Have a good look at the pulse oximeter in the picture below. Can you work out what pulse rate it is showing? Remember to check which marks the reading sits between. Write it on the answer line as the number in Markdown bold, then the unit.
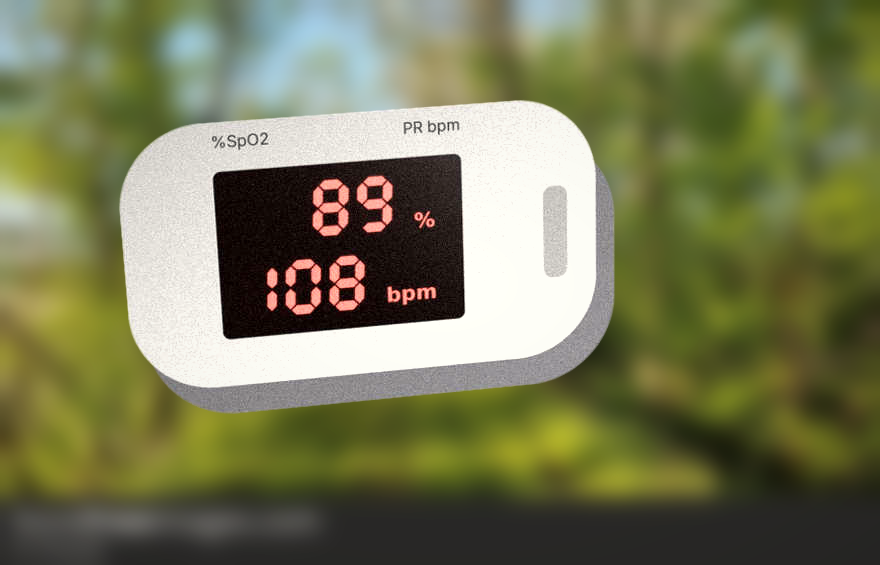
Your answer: **108** bpm
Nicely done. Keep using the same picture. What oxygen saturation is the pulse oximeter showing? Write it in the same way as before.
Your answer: **89** %
